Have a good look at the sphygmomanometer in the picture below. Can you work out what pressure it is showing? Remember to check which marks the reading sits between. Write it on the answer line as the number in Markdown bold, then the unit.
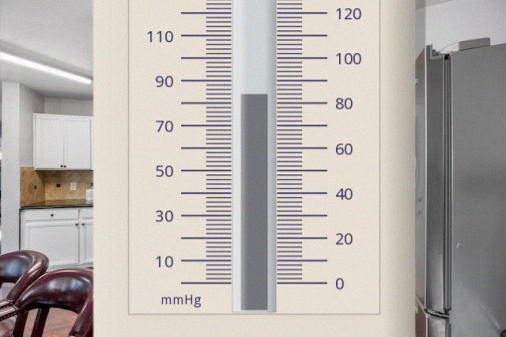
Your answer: **84** mmHg
